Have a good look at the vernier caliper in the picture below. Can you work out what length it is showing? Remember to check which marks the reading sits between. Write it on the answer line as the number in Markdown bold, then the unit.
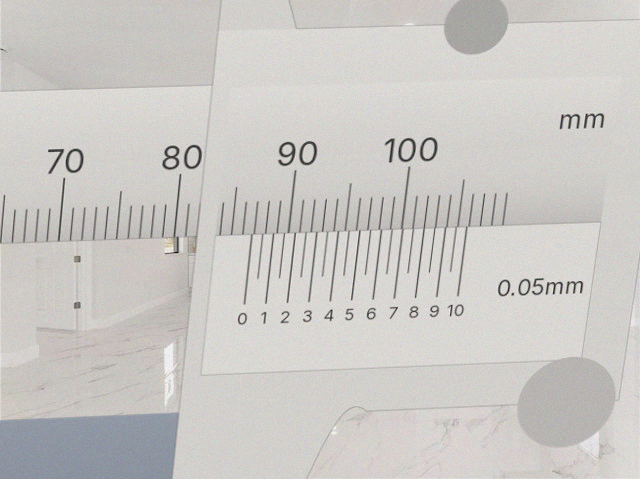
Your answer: **86.8** mm
